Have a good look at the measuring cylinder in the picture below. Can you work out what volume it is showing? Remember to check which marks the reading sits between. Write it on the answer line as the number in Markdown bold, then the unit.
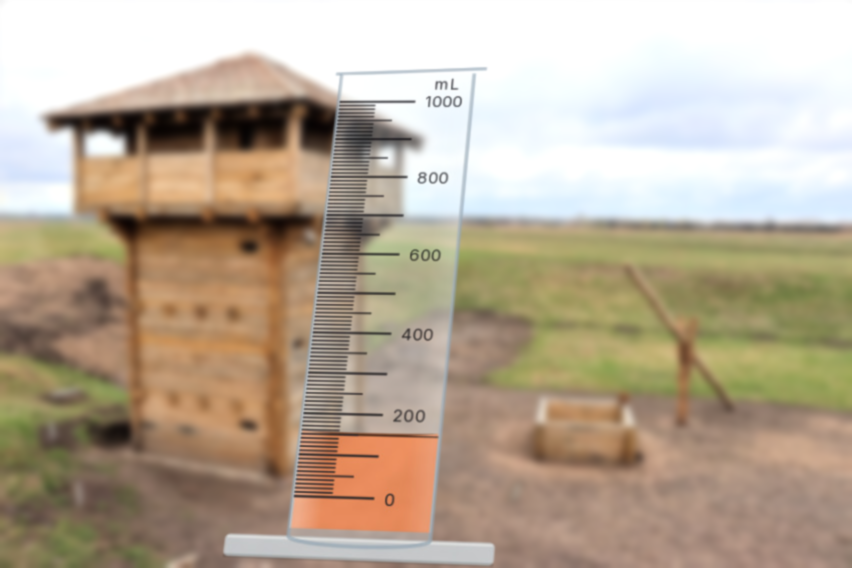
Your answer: **150** mL
